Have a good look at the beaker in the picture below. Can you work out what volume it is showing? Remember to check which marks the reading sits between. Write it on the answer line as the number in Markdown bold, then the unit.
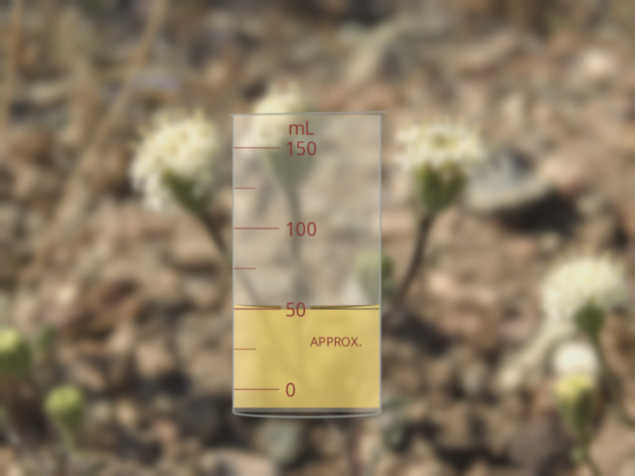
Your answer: **50** mL
